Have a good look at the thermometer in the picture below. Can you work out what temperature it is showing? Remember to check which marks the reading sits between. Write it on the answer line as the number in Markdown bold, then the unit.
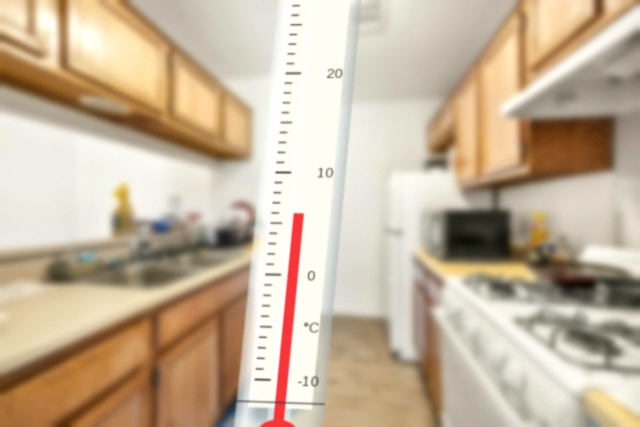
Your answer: **6** °C
